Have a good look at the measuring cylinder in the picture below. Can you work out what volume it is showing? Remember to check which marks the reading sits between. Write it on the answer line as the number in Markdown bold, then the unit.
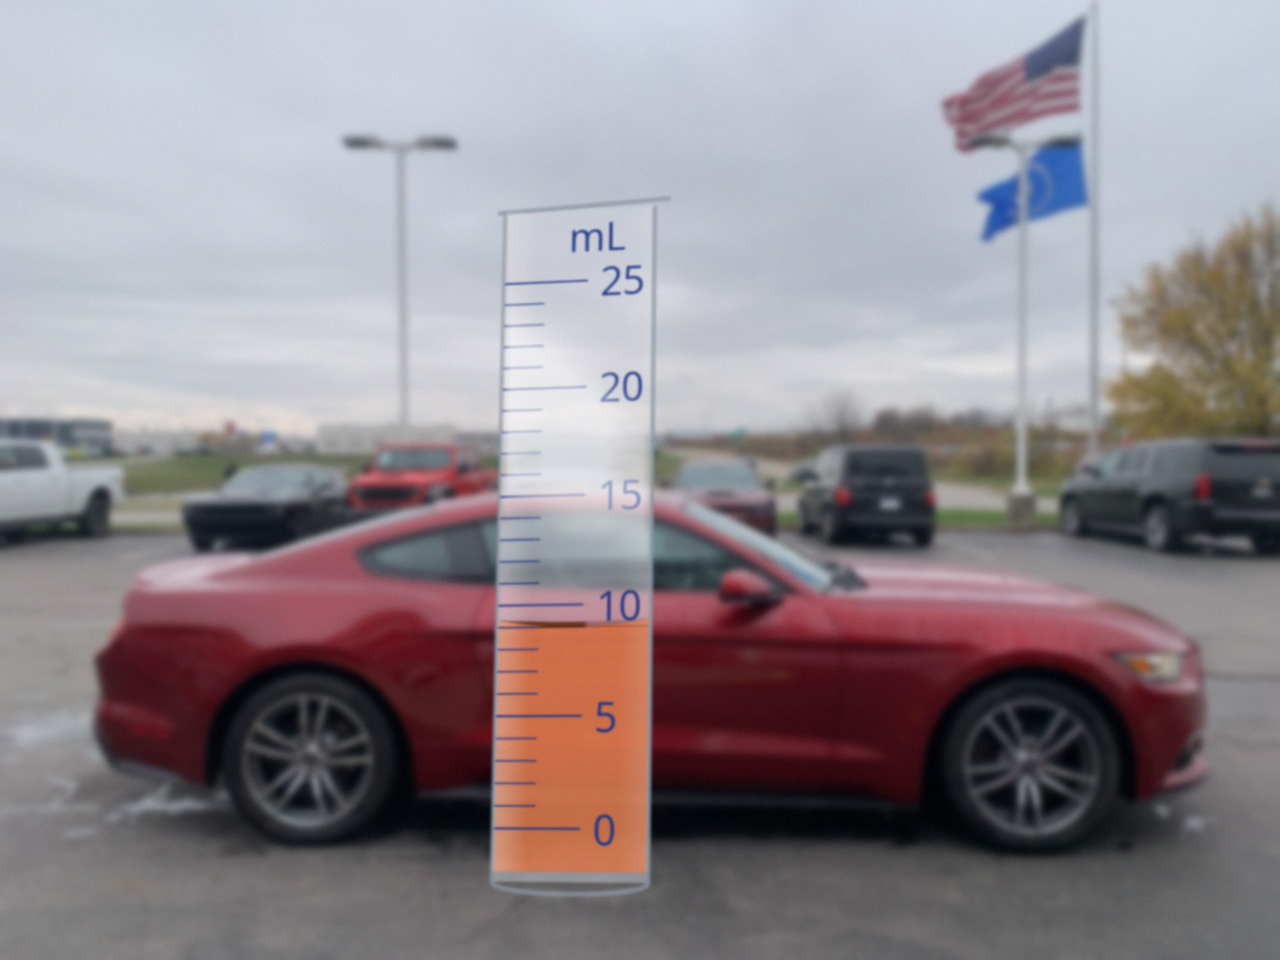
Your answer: **9** mL
